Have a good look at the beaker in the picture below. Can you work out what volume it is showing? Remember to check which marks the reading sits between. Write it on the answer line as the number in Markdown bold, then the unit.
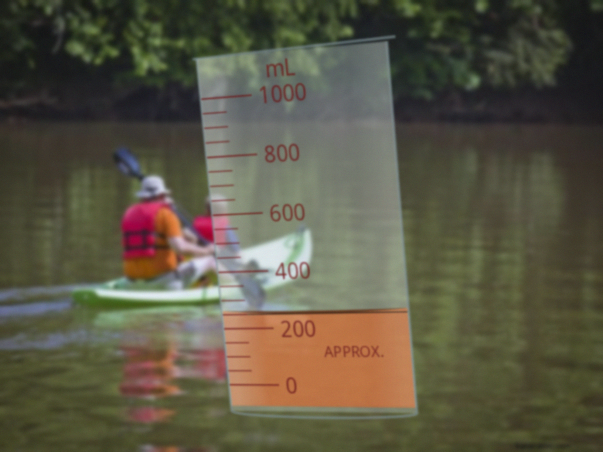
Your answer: **250** mL
